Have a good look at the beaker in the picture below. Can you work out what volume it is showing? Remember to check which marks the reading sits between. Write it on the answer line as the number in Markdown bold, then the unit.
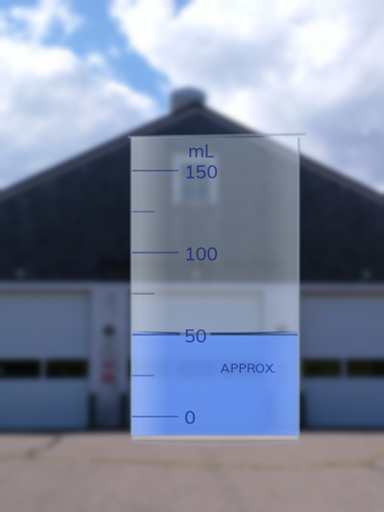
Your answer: **50** mL
